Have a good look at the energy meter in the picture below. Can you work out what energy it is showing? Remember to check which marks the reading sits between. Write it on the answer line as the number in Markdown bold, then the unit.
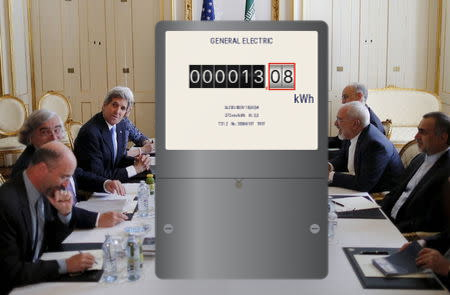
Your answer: **13.08** kWh
